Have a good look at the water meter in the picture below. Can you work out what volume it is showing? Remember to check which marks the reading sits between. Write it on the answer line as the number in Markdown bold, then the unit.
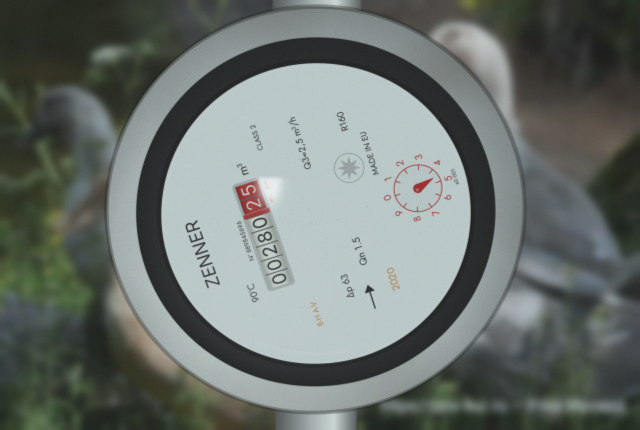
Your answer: **280.254** m³
